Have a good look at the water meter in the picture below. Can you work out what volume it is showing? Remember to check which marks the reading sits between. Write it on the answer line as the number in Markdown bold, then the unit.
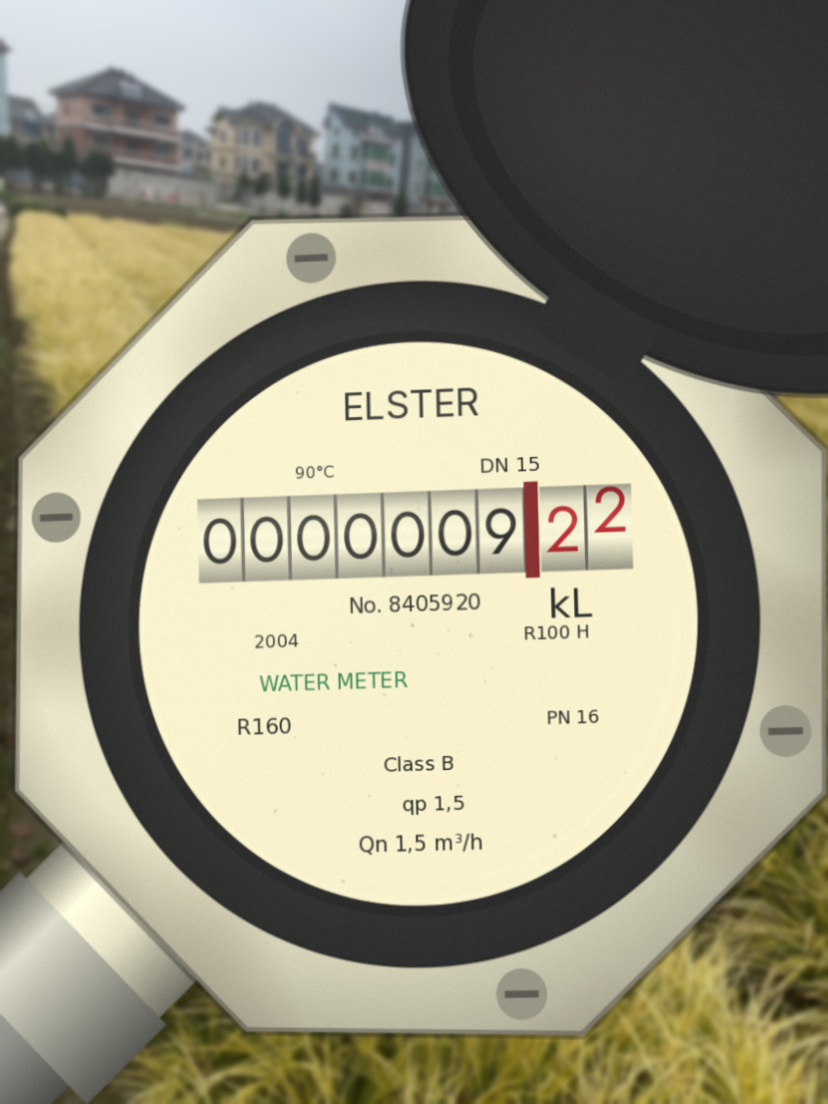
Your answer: **9.22** kL
